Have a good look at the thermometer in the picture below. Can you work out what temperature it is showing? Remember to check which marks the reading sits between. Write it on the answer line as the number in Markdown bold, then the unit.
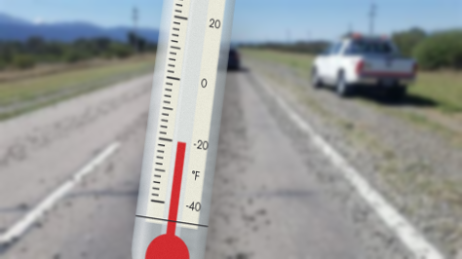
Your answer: **-20** °F
